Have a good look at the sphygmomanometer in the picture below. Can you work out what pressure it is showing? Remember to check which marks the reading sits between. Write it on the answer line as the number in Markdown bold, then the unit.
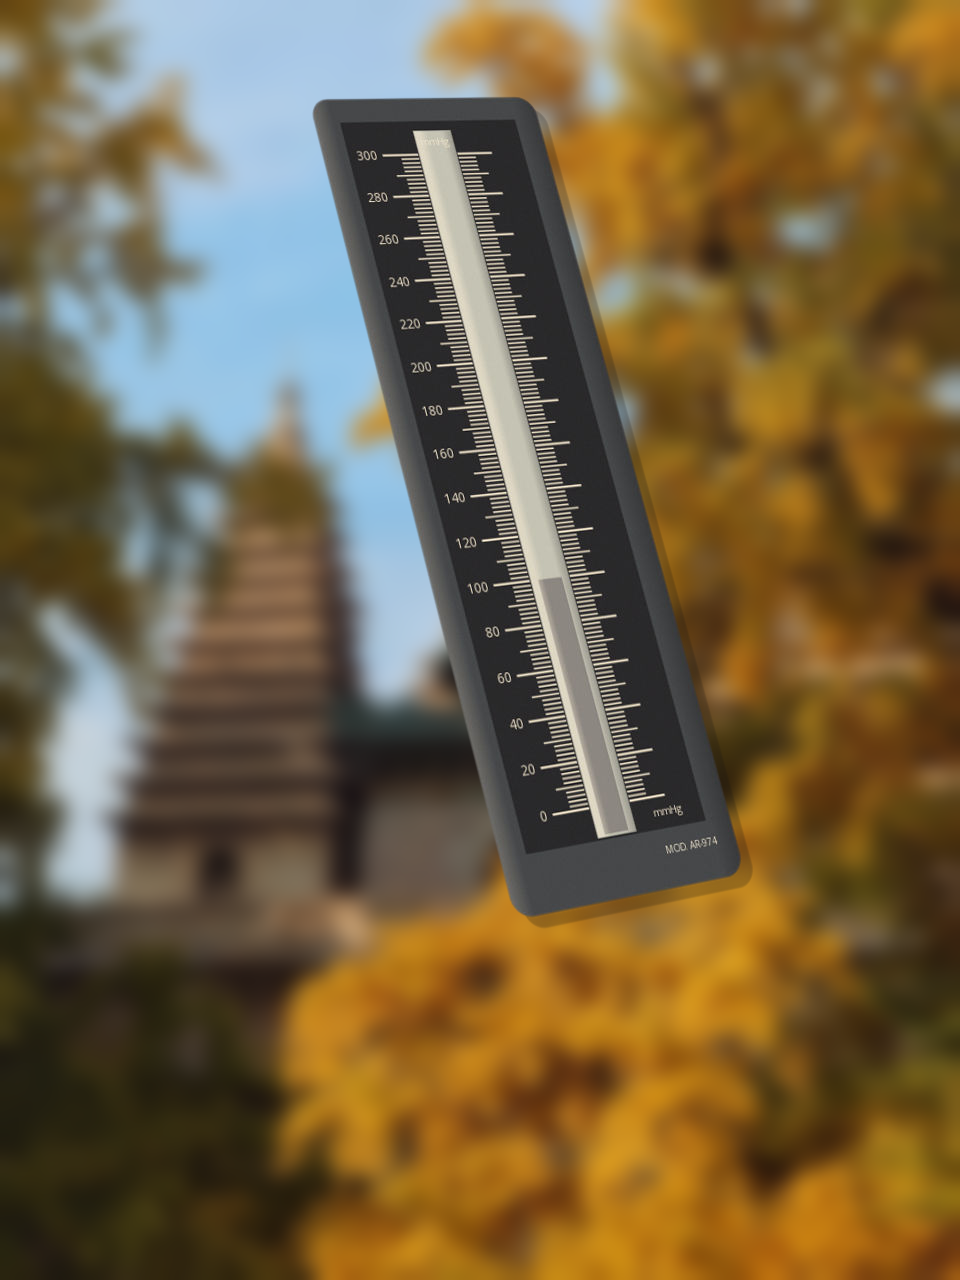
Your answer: **100** mmHg
